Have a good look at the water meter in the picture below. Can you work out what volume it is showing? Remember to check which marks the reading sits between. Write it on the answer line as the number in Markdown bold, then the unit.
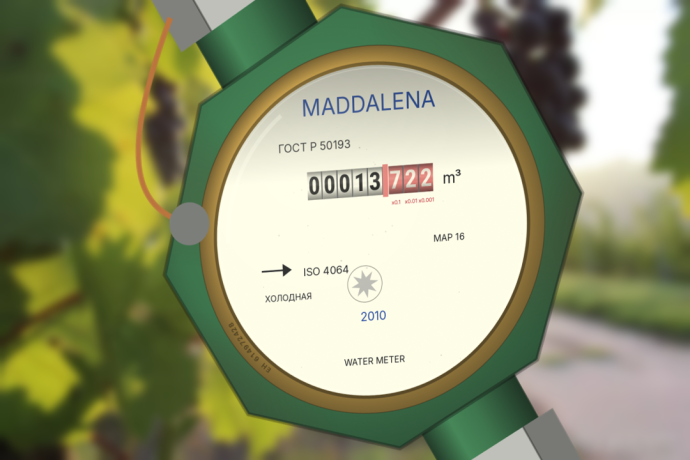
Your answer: **13.722** m³
